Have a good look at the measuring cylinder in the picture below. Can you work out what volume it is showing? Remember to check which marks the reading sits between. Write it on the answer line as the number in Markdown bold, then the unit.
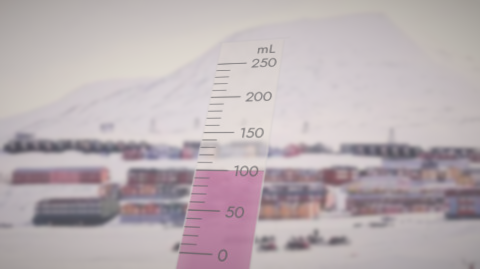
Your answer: **100** mL
